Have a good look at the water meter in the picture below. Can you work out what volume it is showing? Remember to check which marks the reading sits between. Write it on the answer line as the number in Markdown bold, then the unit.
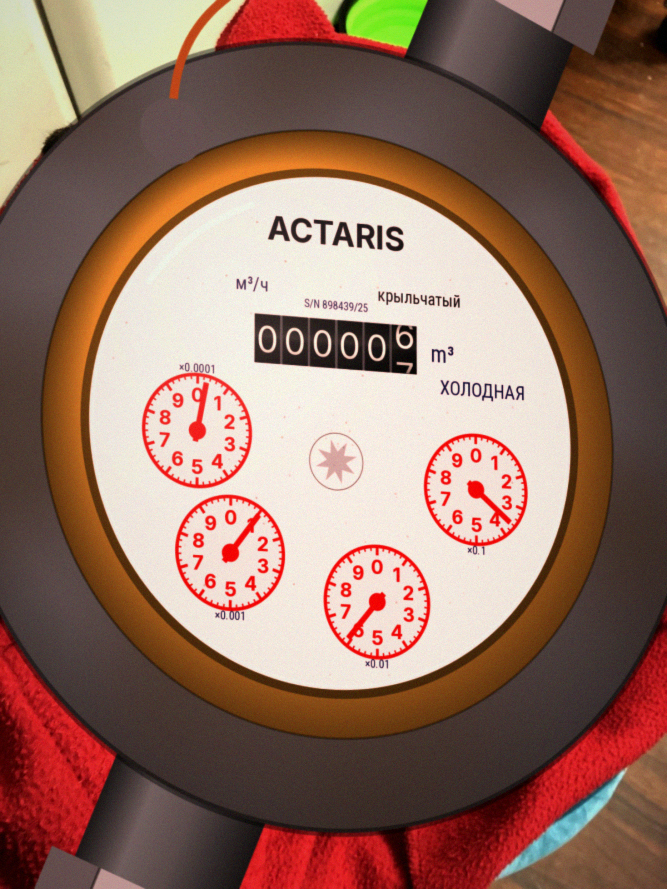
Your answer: **6.3610** m³
